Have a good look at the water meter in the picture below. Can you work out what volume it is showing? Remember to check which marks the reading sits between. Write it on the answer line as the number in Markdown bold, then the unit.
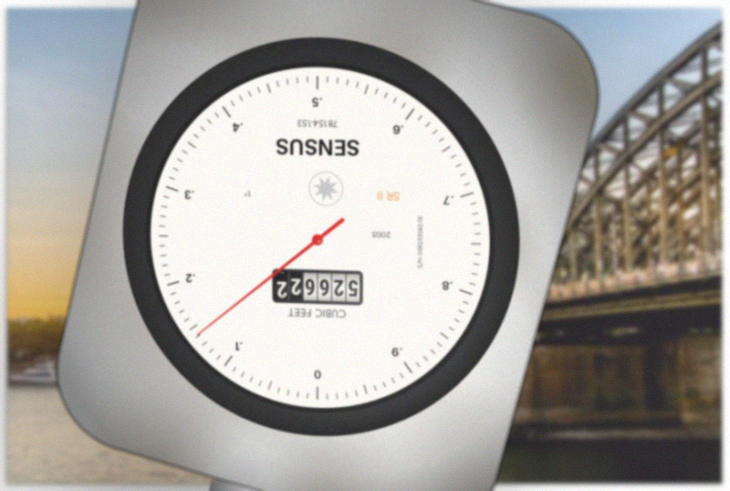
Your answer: **526622.14** ft³
